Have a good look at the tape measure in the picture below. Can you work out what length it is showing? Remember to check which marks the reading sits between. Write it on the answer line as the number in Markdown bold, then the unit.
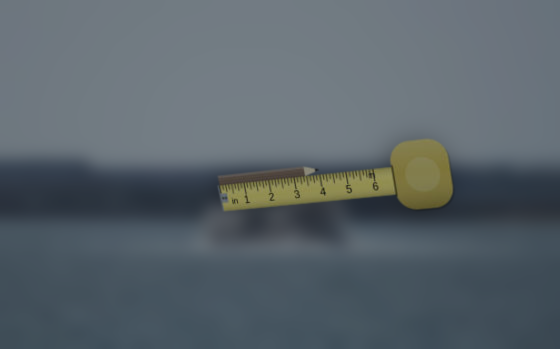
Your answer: **4** in
